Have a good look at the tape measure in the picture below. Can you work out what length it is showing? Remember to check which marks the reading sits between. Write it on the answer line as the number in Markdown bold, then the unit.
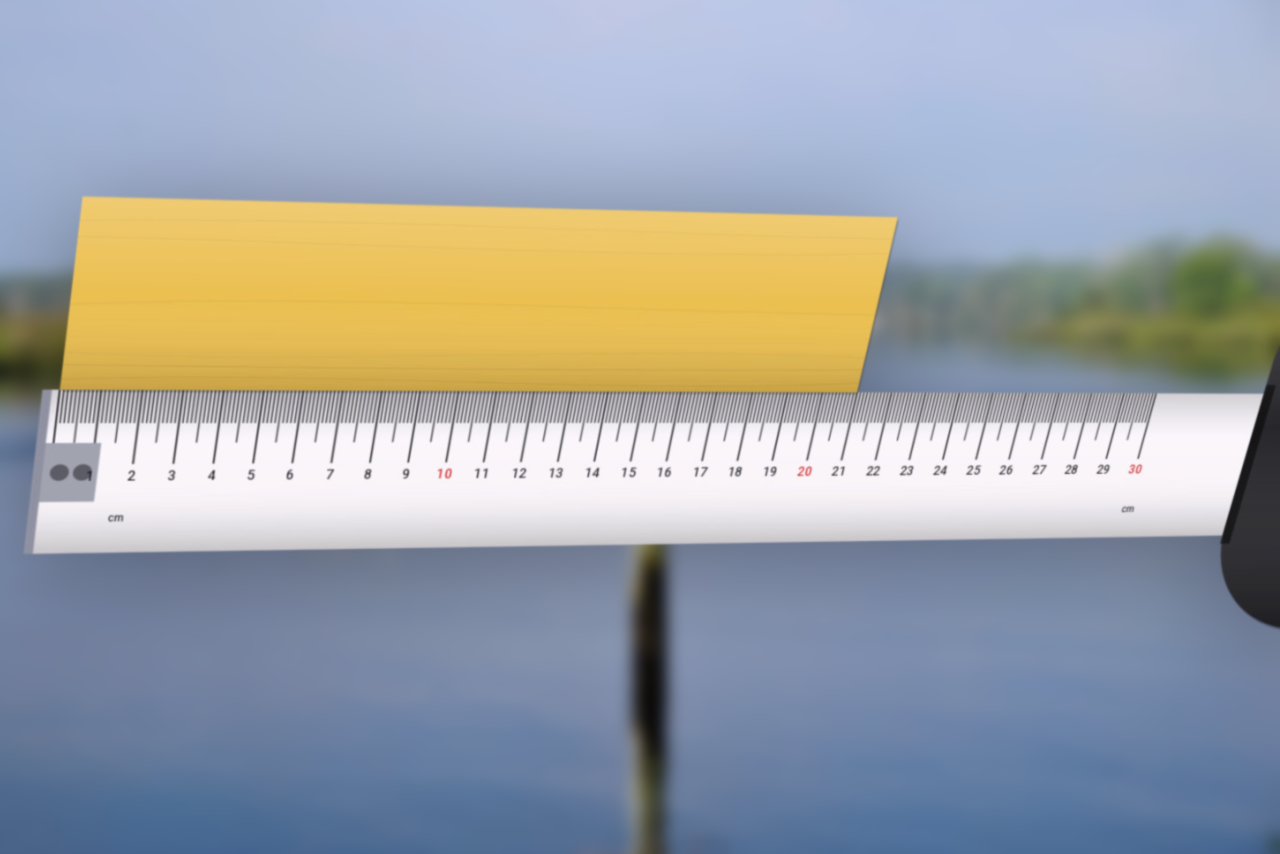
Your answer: **21** cm
